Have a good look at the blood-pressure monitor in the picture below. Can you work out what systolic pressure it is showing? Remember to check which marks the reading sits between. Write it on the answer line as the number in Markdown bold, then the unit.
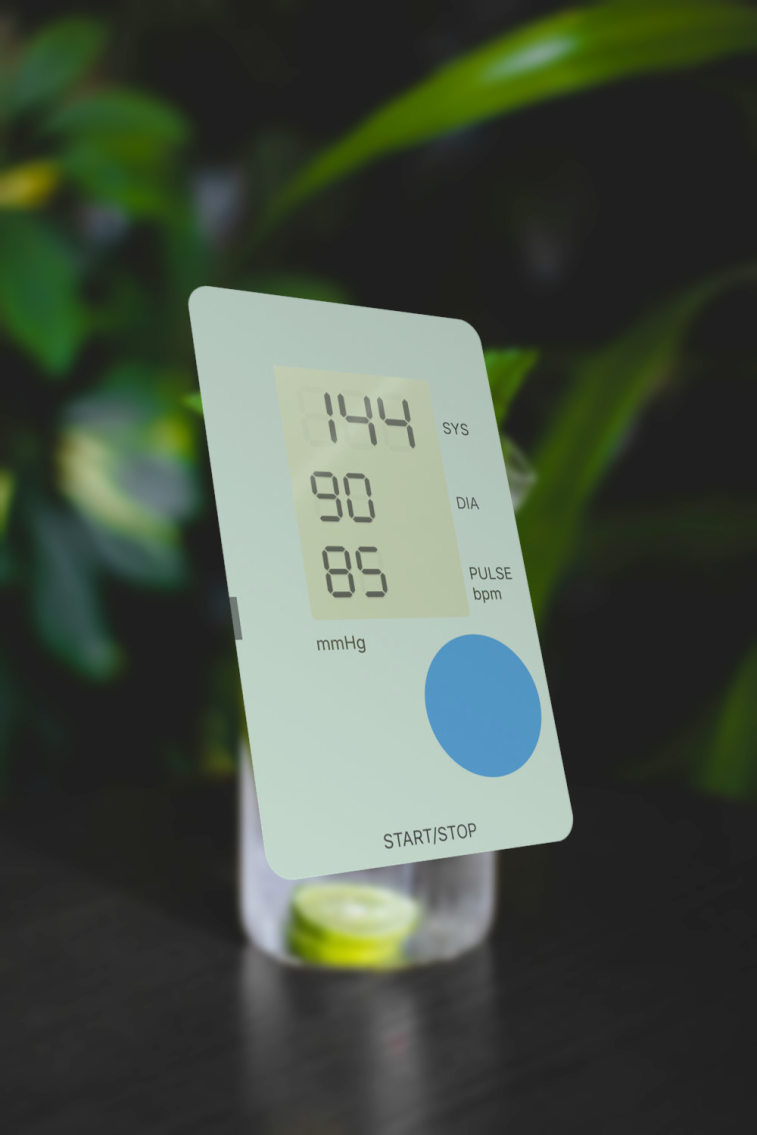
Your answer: **144** mmHg
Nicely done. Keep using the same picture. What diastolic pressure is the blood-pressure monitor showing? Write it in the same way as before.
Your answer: **90** mmHg
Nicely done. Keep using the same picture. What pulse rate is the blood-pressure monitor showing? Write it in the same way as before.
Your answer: **85** bpm
